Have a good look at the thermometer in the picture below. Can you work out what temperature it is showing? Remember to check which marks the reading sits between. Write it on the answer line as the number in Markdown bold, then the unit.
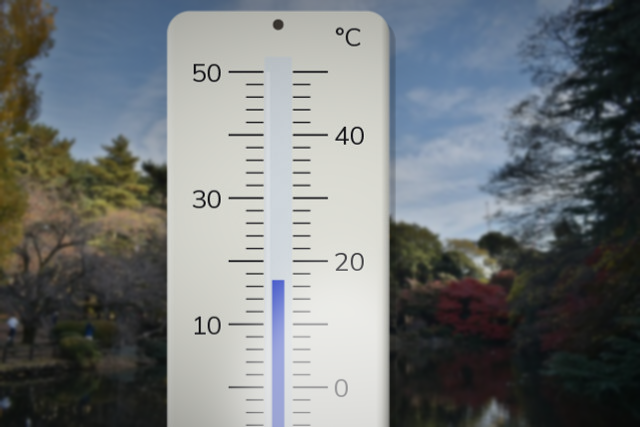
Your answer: **17** °C
